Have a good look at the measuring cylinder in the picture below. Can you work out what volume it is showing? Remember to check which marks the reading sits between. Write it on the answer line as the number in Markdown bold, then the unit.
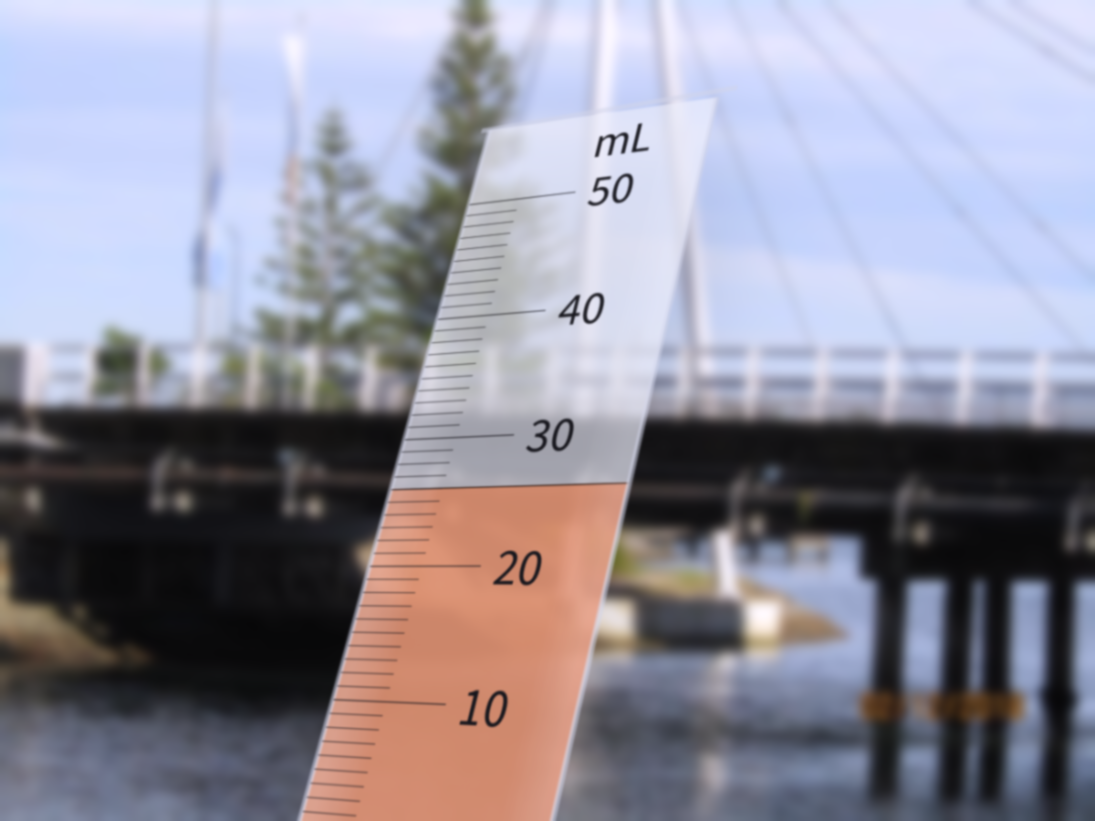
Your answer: **26** mL
